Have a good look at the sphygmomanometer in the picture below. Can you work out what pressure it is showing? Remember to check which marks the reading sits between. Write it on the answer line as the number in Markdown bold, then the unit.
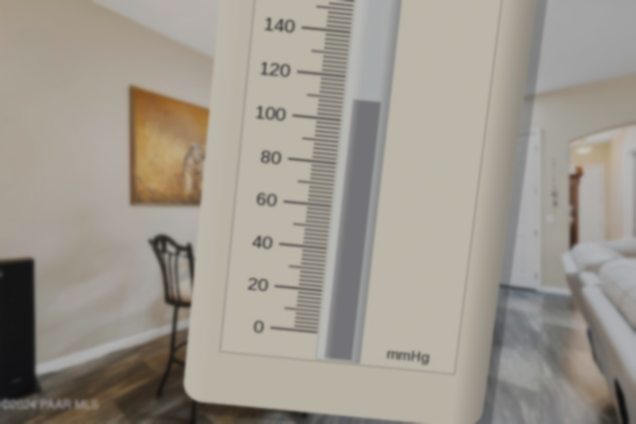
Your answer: **110** mmHg
